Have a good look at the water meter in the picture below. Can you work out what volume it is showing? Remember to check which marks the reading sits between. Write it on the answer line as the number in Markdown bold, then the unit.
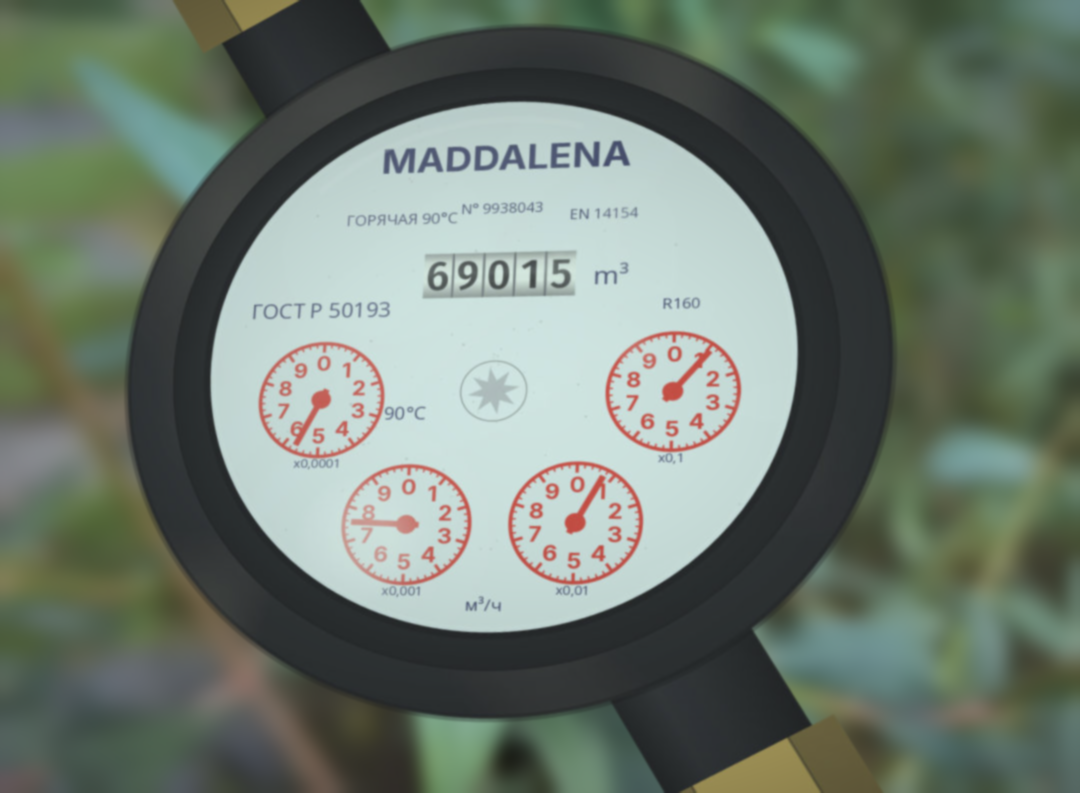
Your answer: **69015.1075** m³
